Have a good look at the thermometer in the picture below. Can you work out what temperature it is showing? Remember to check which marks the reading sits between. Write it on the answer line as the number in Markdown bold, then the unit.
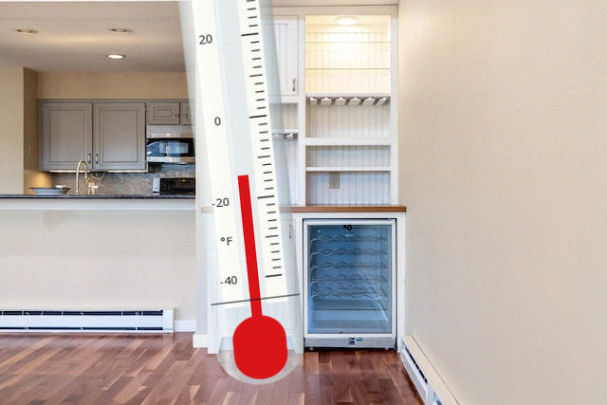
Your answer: **-14** °F
